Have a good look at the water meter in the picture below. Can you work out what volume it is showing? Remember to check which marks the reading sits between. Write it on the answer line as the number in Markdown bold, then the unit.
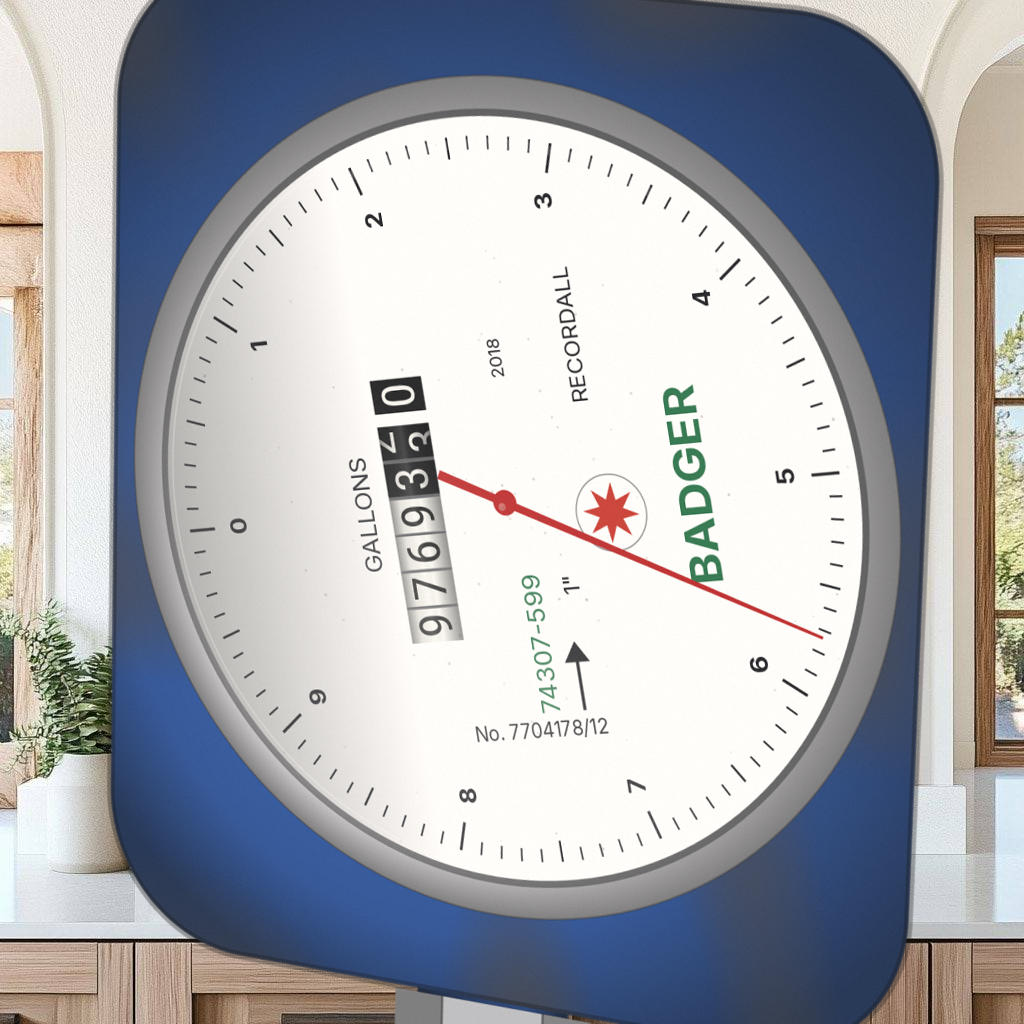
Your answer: **9769325.7** gal
